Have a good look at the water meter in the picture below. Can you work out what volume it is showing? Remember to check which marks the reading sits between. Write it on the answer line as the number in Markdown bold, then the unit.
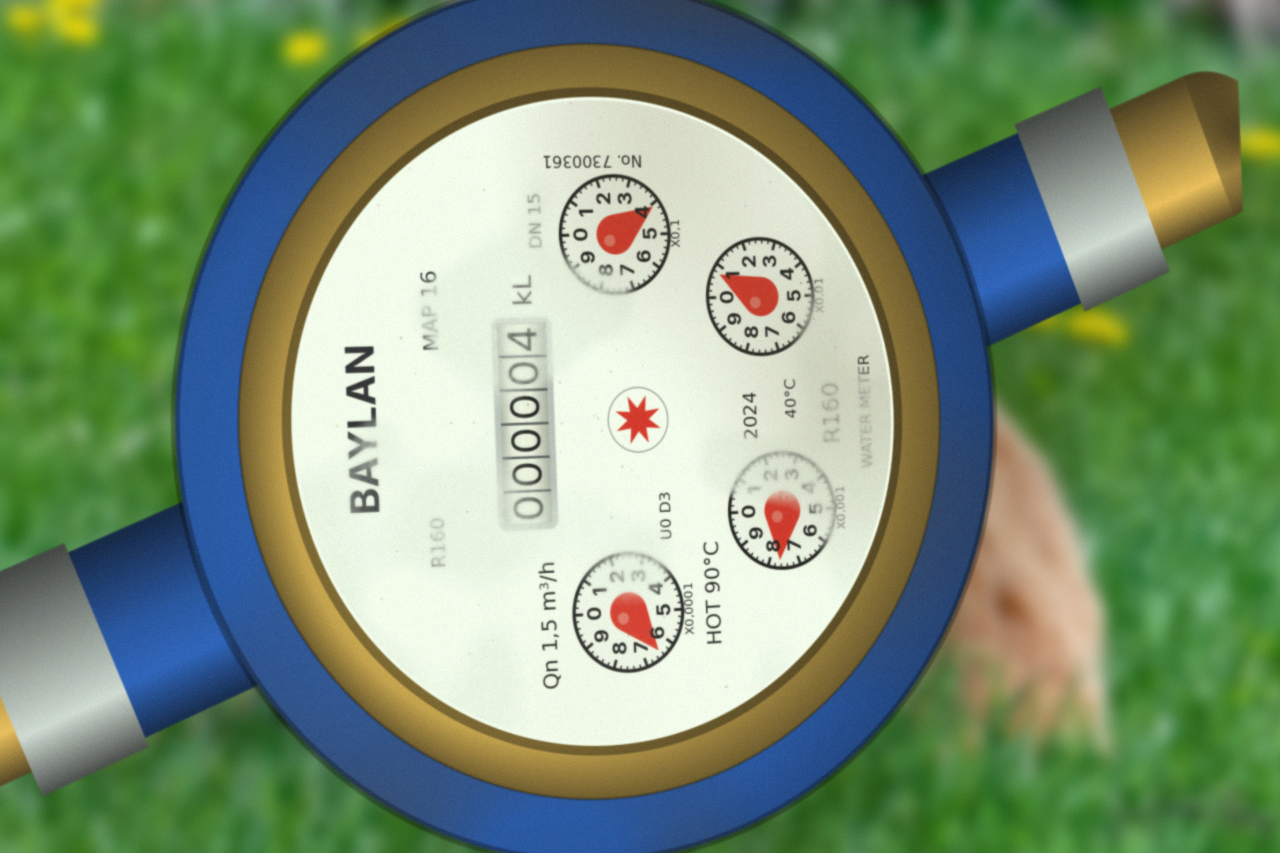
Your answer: **4.4076** kL
